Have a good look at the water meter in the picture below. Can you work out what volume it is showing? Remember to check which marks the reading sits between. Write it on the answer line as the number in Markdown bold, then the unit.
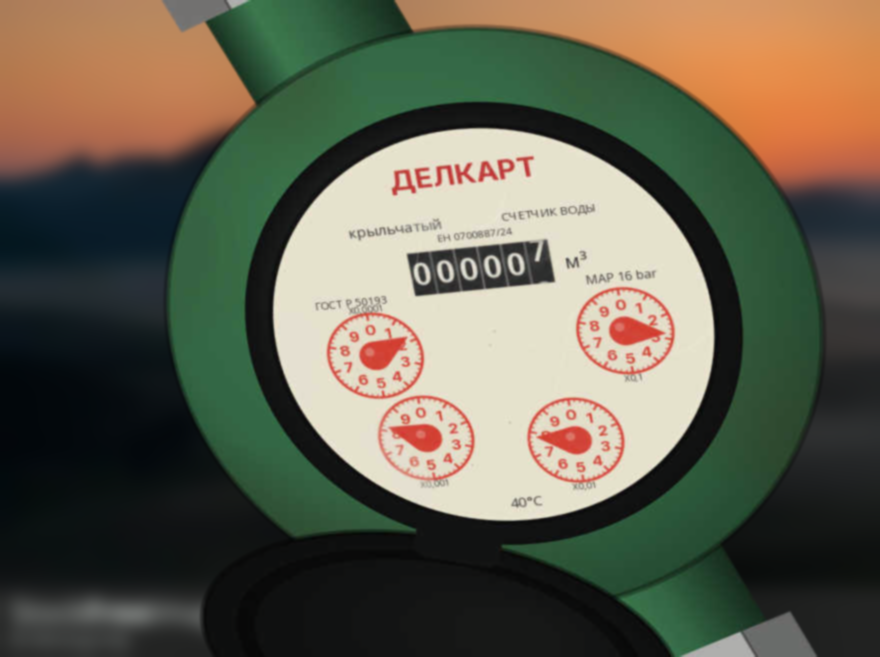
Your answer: **7.2781** m³
